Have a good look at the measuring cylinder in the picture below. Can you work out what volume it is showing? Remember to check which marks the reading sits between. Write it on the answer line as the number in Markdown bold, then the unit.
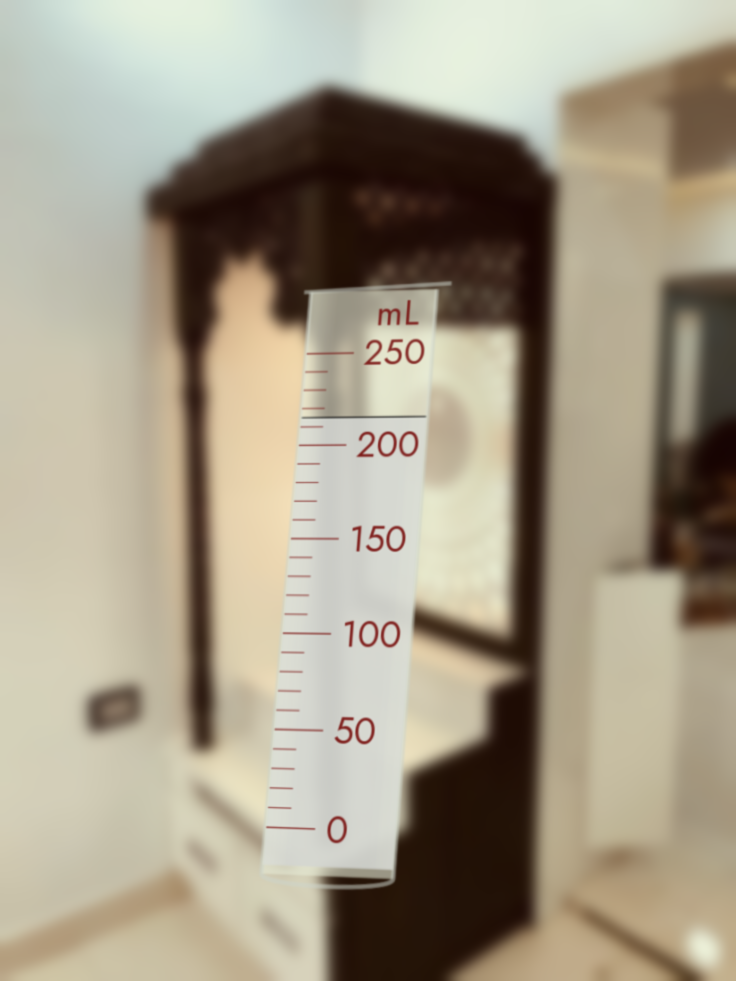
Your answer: **215** mL
